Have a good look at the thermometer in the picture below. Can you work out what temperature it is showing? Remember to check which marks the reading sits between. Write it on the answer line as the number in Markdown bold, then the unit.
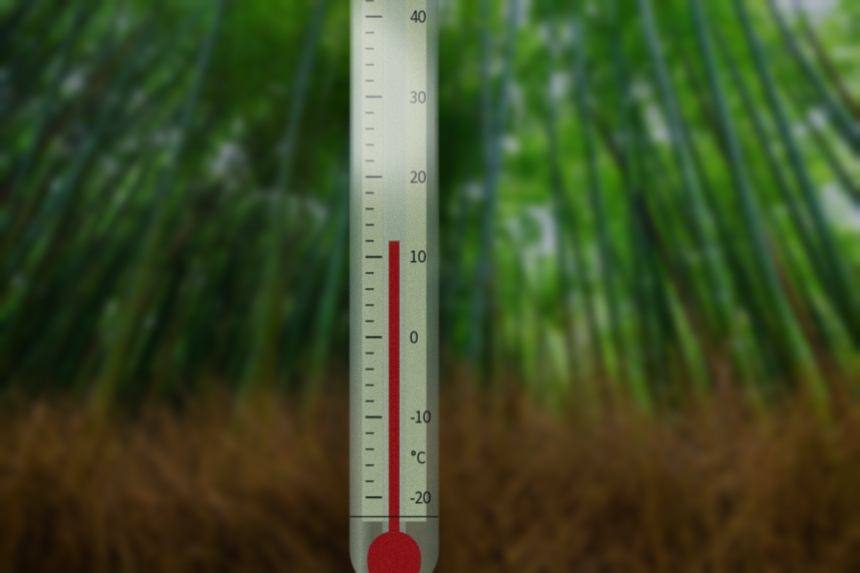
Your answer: **12** °C
